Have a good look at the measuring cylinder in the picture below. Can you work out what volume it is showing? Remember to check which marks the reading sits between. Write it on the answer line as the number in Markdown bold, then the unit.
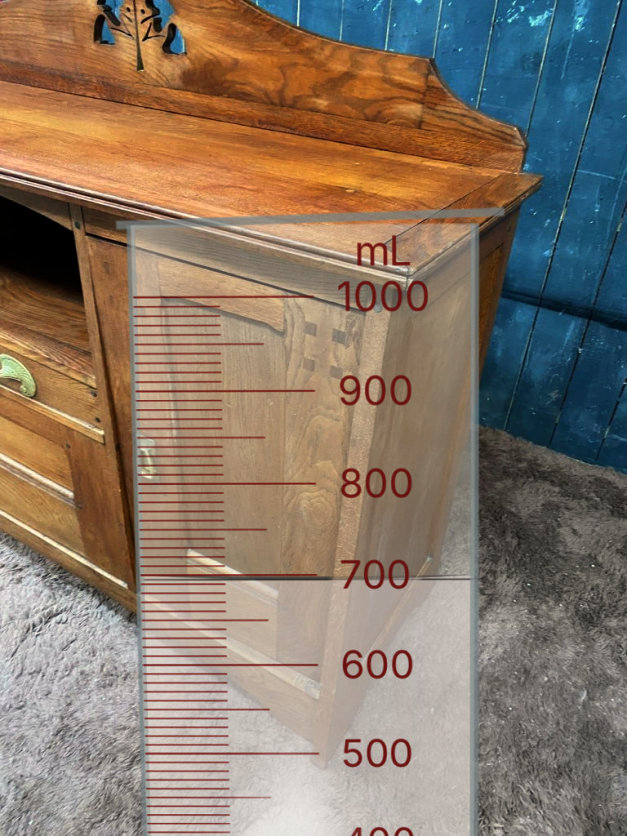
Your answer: **695** mL
